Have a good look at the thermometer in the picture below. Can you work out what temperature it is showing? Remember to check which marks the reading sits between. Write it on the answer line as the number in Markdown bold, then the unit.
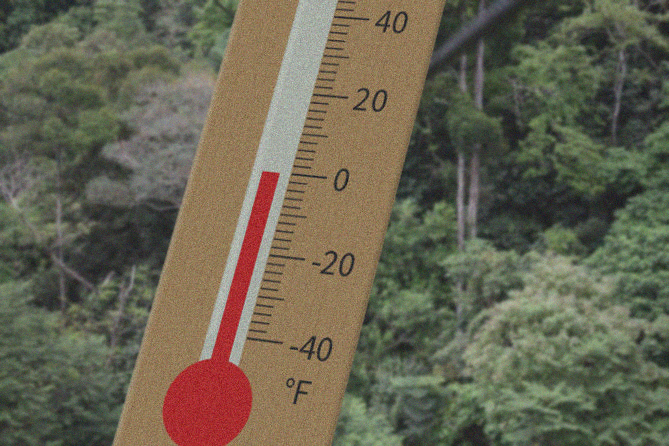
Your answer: **0** °F
